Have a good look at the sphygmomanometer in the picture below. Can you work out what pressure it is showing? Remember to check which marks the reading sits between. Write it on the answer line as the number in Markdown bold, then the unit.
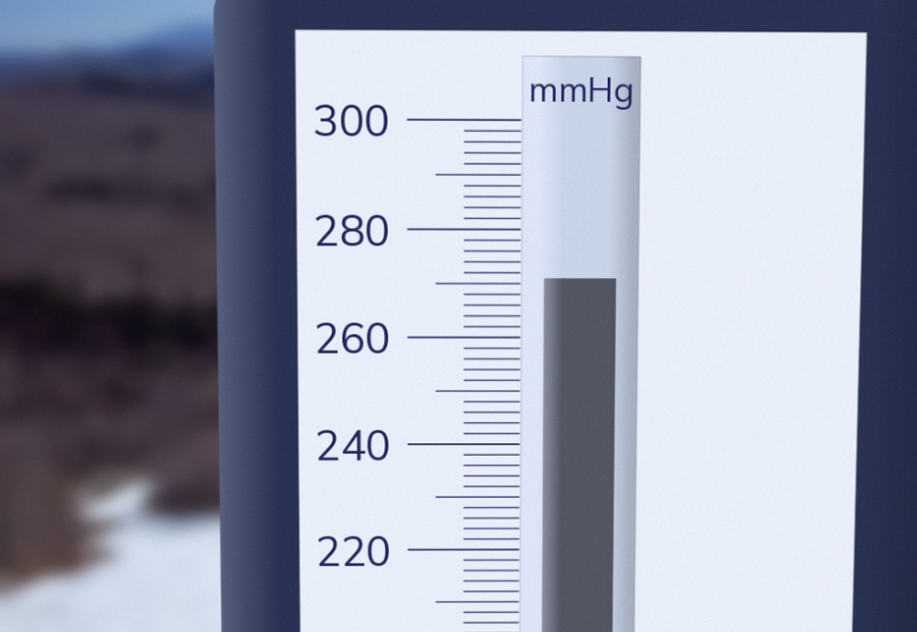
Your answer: **271** mmHg
